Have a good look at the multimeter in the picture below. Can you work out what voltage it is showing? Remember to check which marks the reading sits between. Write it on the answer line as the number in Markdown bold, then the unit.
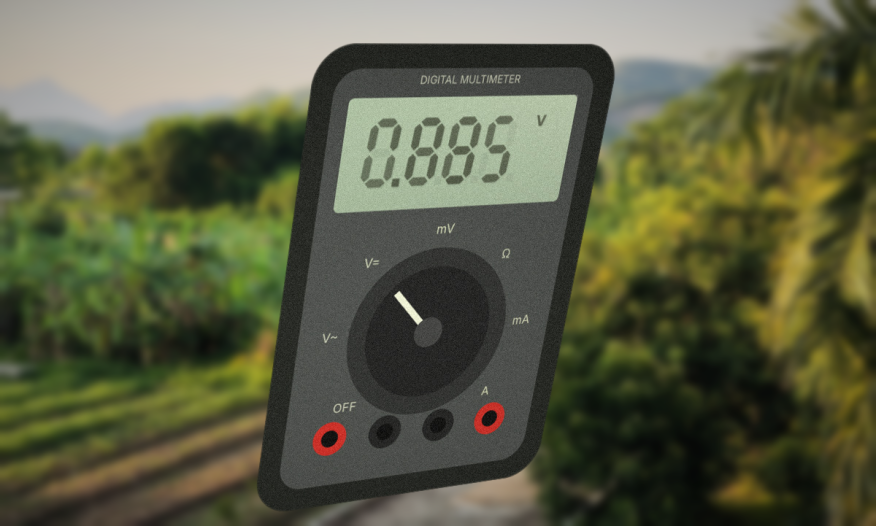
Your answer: **0.885** V
